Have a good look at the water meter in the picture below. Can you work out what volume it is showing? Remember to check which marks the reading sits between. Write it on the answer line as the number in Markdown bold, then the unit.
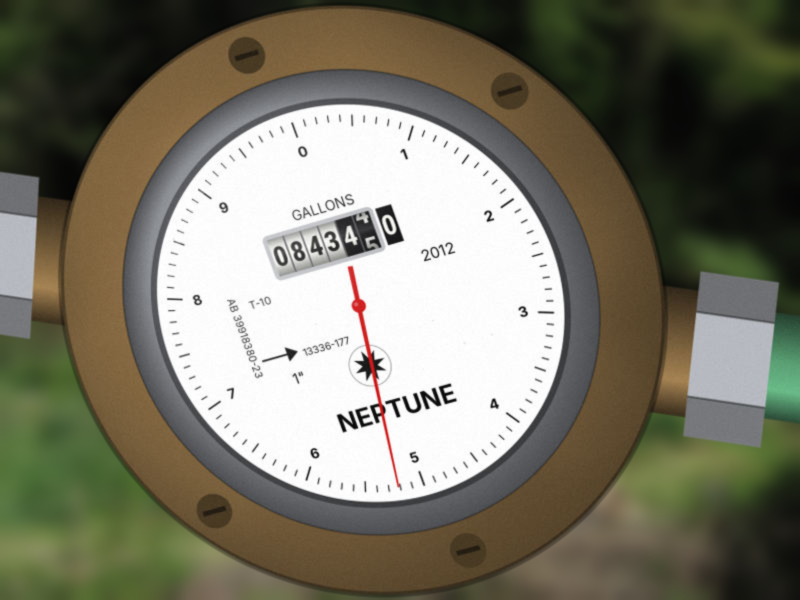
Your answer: **843445.2** gal
